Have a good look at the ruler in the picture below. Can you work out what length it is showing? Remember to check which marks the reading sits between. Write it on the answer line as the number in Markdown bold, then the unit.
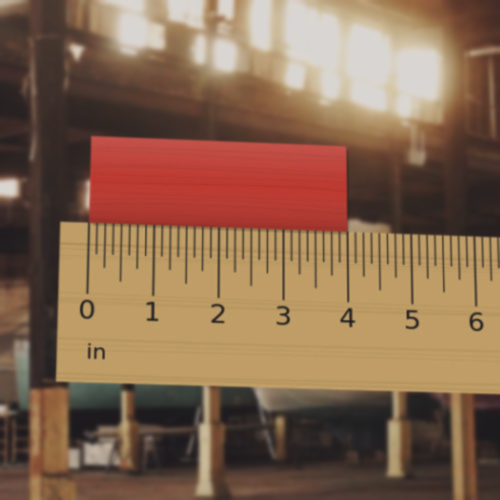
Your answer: **4** in
